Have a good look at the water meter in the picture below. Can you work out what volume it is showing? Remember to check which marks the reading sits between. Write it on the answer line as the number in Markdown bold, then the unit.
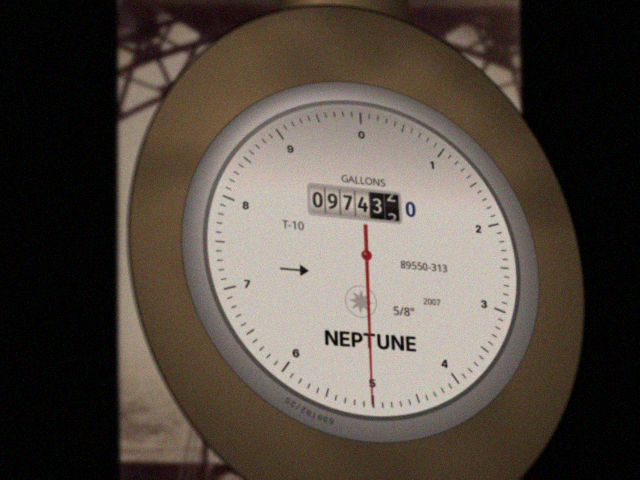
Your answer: **974325.0** gal
